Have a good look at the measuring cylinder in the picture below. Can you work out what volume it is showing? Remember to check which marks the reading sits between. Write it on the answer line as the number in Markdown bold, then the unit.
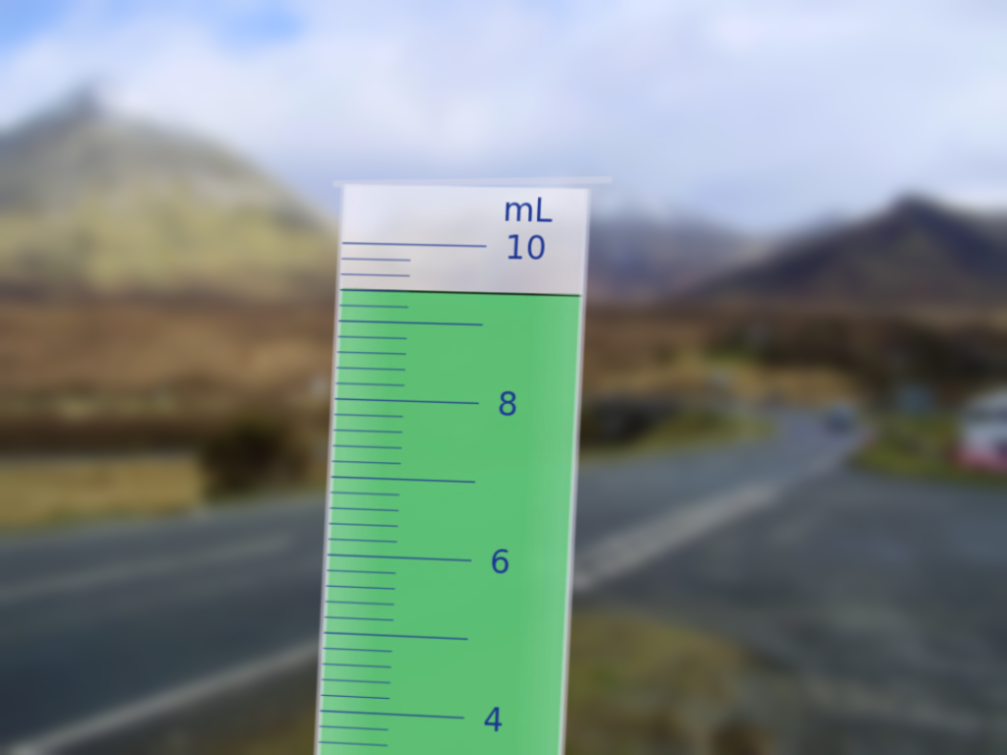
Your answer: **9.4** mL
